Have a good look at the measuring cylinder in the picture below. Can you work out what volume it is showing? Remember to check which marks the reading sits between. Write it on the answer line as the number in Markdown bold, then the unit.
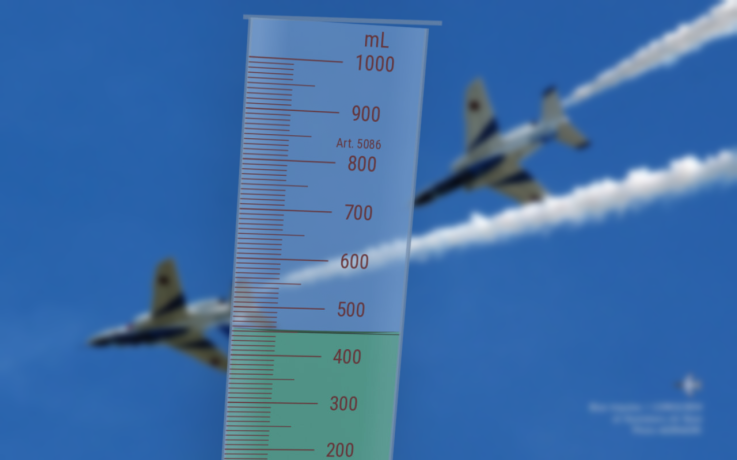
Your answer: **450** mL
